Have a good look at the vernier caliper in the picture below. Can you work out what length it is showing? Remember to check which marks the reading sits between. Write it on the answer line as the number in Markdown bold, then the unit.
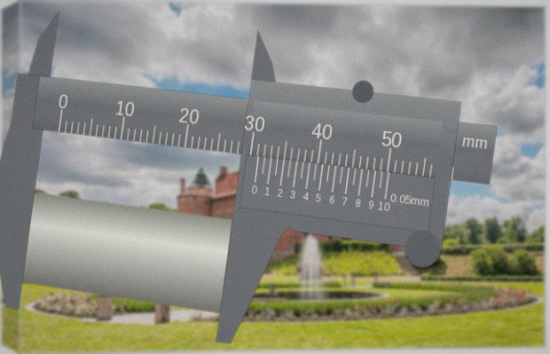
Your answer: **31.2** mm
